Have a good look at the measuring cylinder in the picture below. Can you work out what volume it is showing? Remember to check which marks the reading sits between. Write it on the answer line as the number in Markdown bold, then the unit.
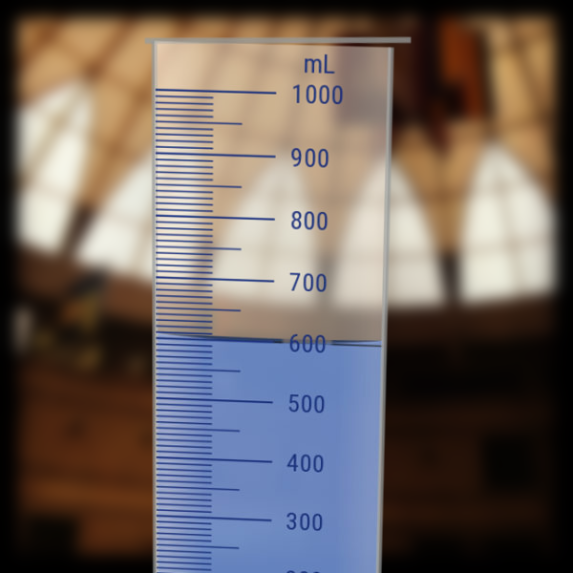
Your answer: **600** mL
